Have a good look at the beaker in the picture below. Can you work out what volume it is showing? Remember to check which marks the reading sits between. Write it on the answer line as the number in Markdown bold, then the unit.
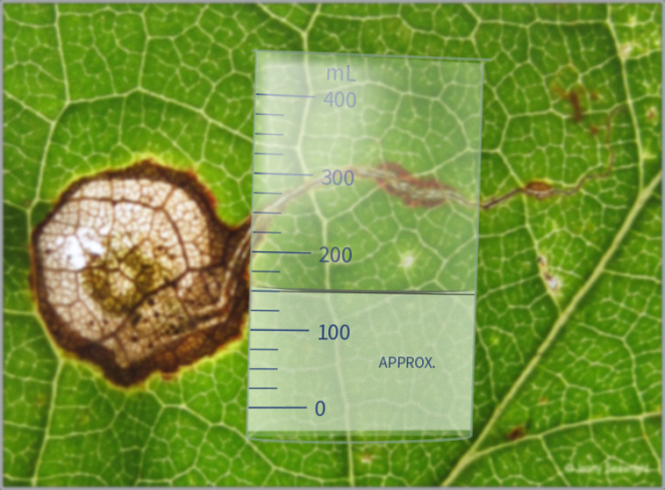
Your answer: **150** mL
